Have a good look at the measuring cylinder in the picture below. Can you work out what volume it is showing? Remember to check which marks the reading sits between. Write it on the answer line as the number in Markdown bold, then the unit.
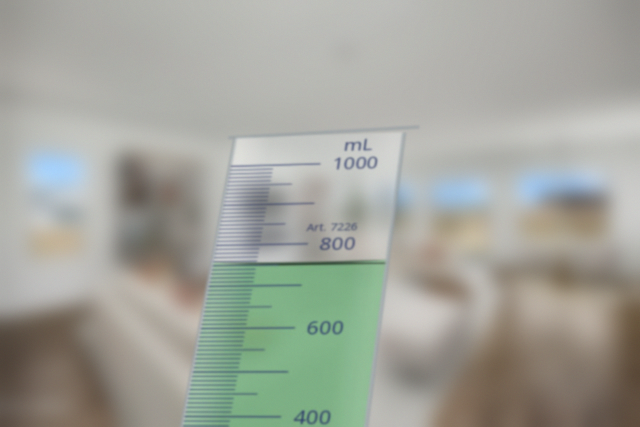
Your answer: **750** mL
